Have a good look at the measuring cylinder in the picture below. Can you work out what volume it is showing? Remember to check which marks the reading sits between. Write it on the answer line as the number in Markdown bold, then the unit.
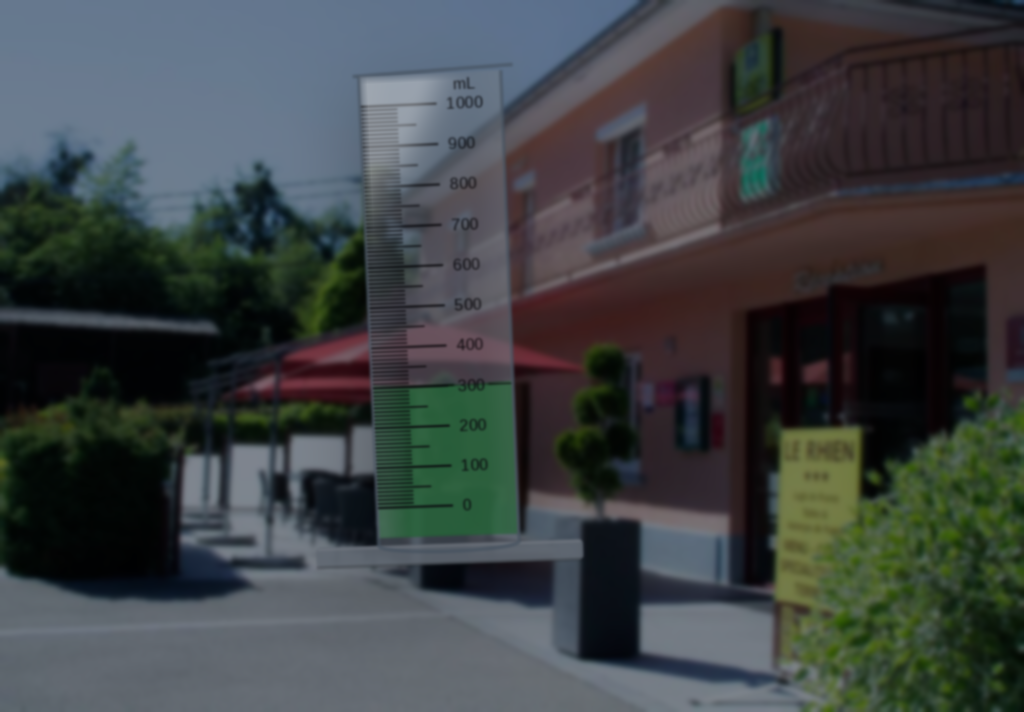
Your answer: **300** mL
